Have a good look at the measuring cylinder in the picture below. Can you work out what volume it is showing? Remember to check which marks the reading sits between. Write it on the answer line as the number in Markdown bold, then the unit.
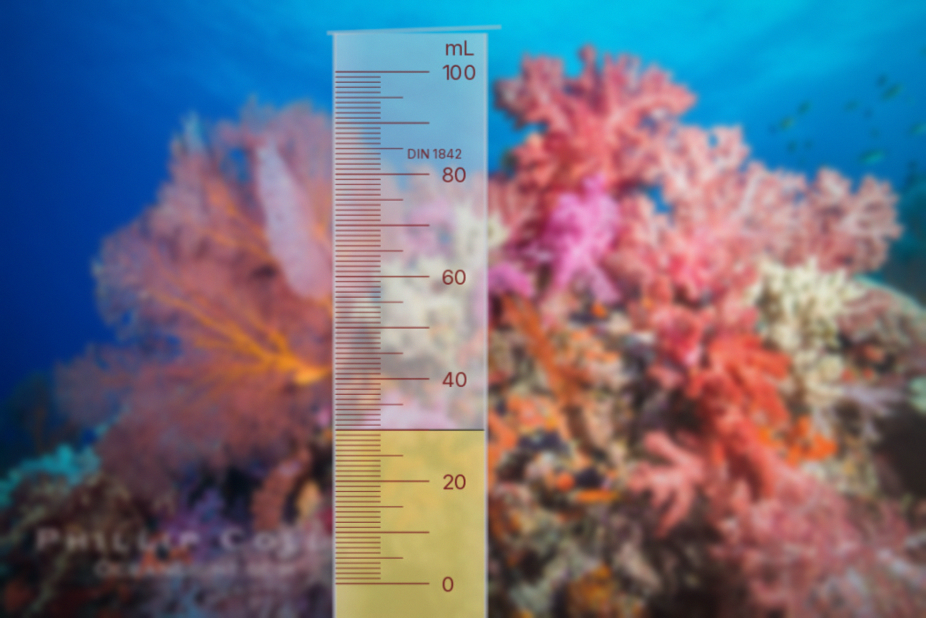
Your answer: **30** mL
